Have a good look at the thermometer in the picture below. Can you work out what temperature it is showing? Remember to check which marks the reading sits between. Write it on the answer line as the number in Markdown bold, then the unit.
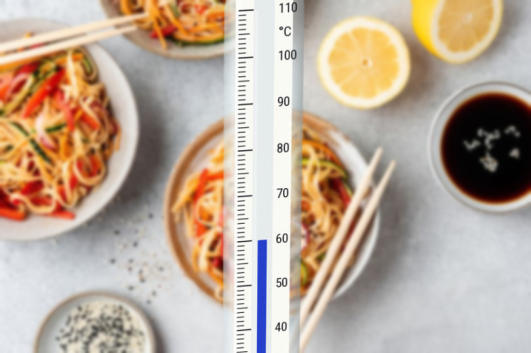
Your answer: **60** °C
